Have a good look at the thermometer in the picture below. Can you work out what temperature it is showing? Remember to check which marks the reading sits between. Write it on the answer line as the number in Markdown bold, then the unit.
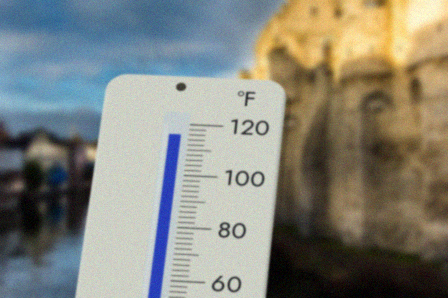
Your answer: **116** °F
